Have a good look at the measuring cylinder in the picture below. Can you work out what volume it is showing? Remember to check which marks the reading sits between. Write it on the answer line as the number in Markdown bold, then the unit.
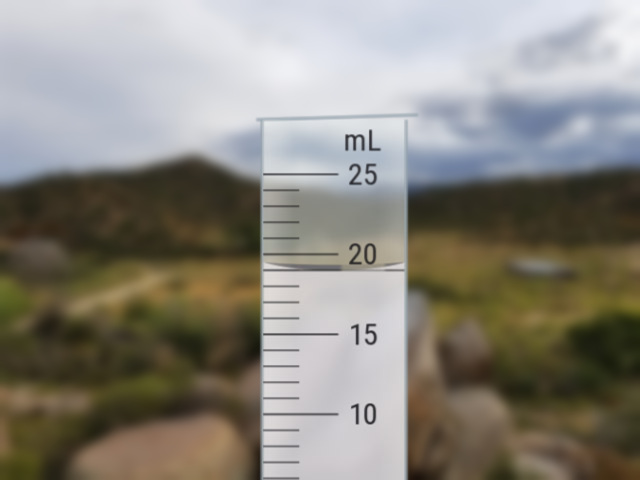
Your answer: **19** mL
